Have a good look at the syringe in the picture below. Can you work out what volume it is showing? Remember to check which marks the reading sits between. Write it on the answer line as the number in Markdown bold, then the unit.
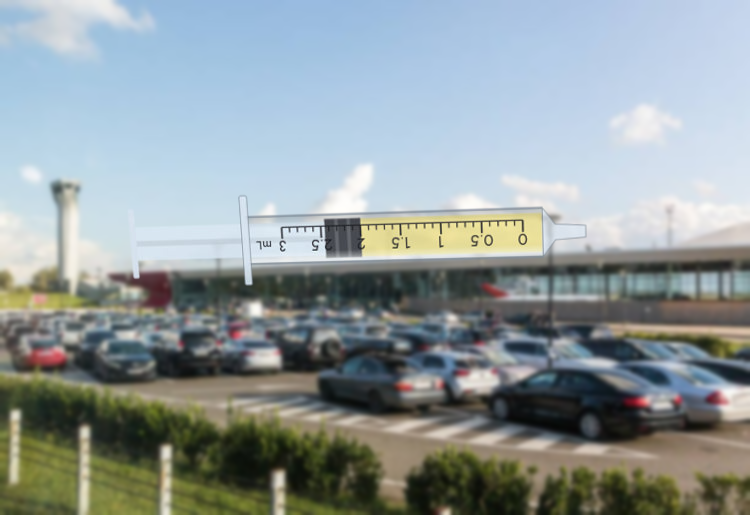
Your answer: **2** mL
